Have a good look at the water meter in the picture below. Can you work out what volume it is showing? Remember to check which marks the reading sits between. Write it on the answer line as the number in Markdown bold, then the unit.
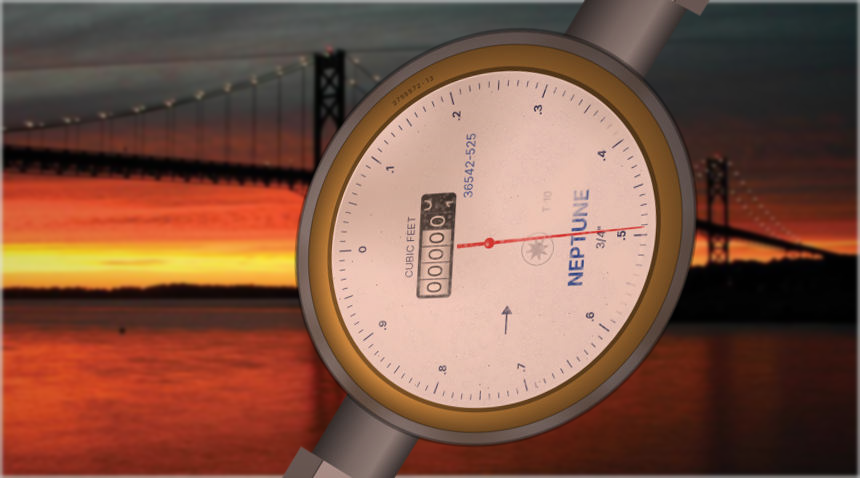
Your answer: **0.49** ft³
